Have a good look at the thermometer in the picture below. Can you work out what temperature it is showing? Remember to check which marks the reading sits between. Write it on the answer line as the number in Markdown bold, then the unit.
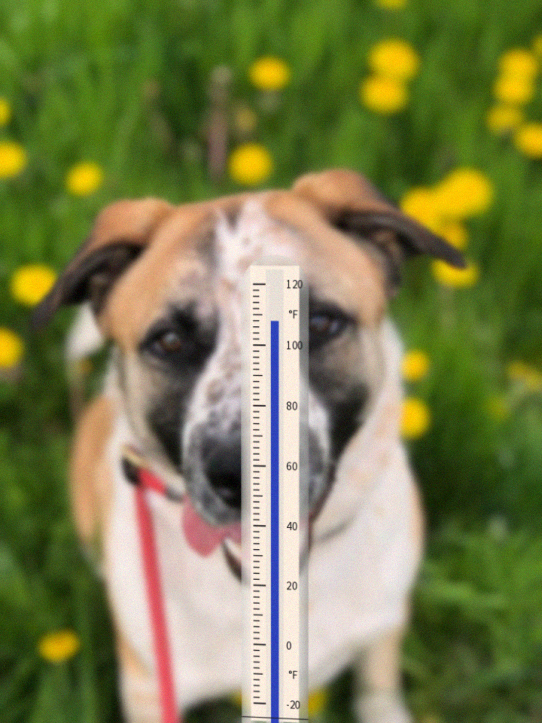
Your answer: **108** °F
